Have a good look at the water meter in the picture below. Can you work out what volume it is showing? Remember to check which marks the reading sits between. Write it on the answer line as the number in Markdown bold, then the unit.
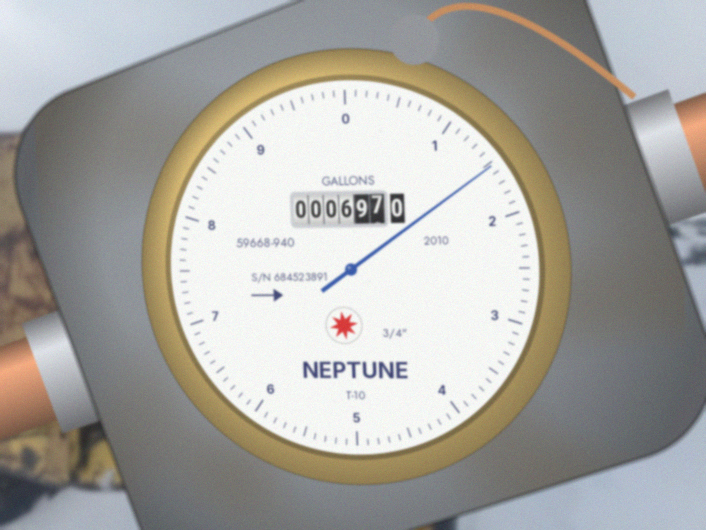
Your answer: **6971.5** gal
